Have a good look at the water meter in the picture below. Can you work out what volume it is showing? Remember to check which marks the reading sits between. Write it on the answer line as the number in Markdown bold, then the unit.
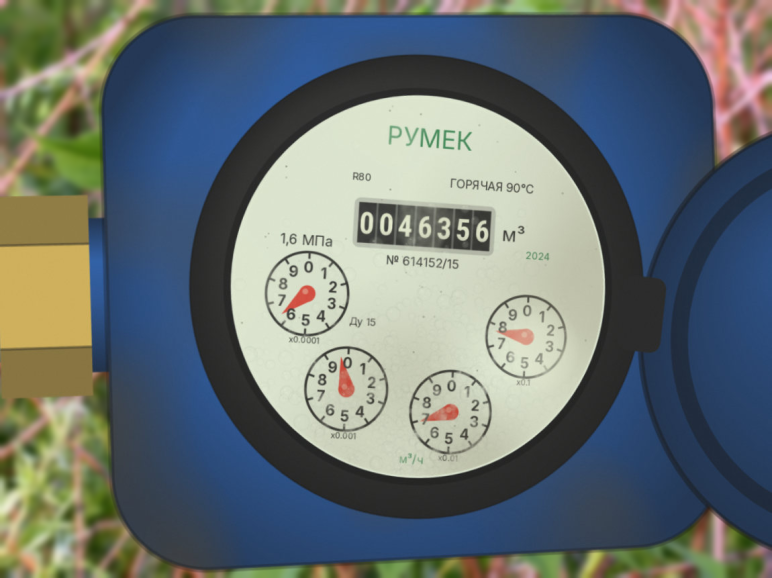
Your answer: **46356.7696** m³
